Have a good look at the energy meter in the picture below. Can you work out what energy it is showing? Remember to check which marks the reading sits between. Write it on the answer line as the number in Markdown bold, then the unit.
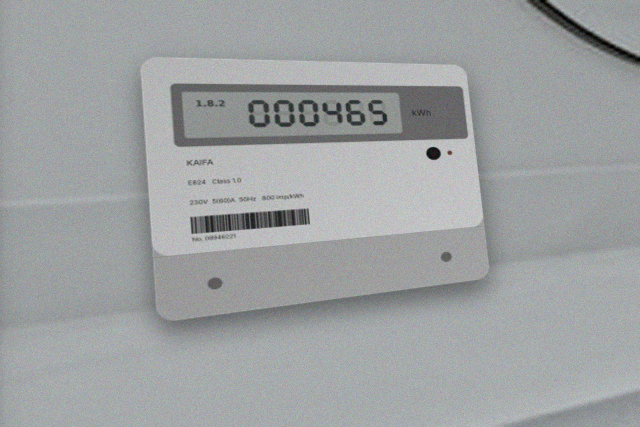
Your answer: **465** kWh
